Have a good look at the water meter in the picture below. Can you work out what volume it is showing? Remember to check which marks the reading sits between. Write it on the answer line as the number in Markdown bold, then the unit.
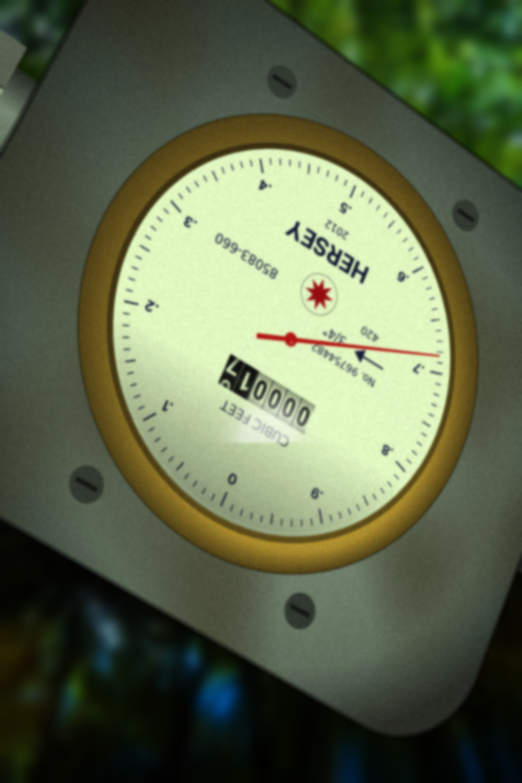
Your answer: **16.68** ft³
